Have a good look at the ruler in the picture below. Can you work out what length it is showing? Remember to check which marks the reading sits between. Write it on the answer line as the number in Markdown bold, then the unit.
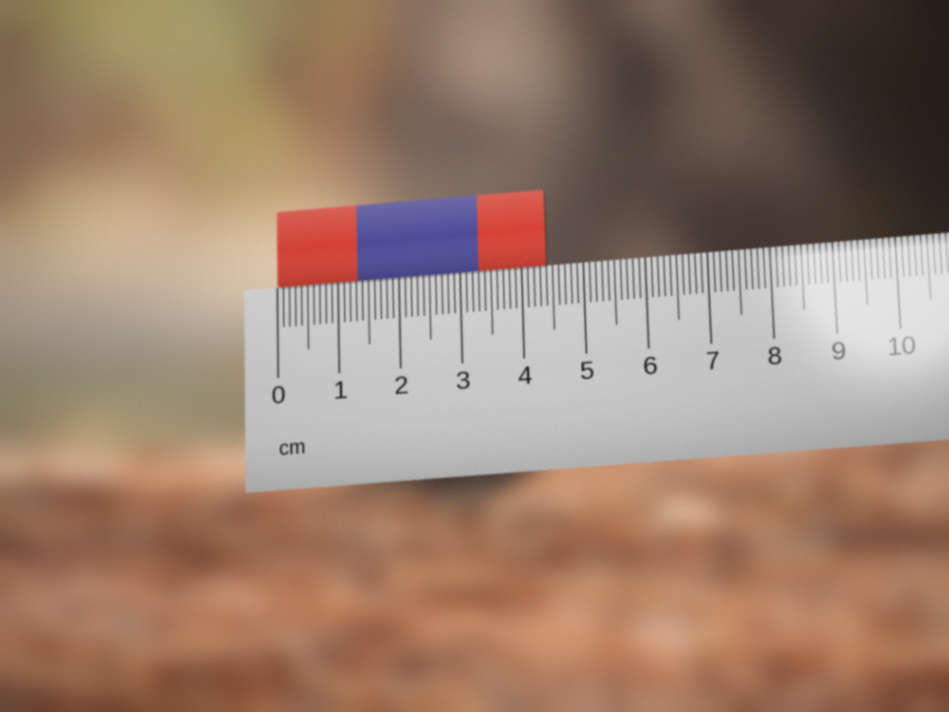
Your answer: **4.4** cm
